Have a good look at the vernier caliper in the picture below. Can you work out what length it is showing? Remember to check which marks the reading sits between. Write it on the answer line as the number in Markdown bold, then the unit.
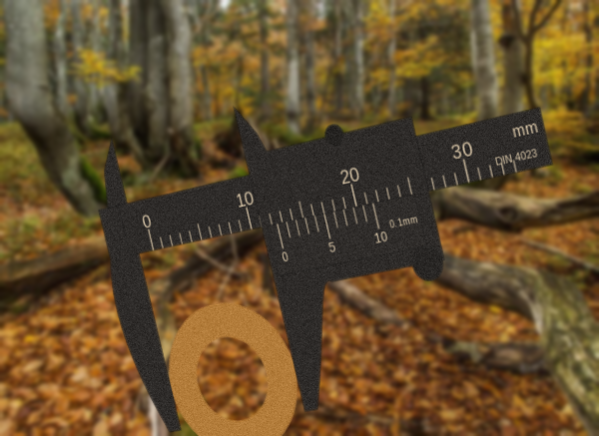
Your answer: **12.5** mm
